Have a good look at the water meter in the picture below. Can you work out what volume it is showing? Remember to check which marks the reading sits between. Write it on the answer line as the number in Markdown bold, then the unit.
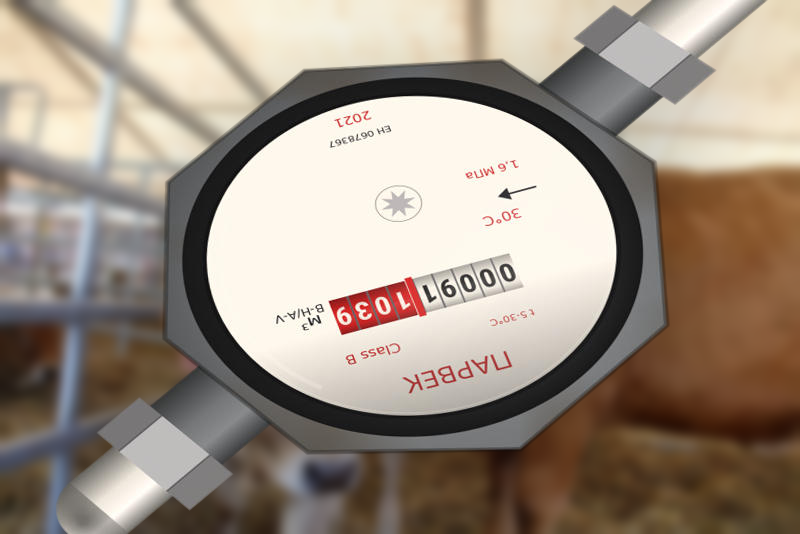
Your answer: **91.1039** m³
